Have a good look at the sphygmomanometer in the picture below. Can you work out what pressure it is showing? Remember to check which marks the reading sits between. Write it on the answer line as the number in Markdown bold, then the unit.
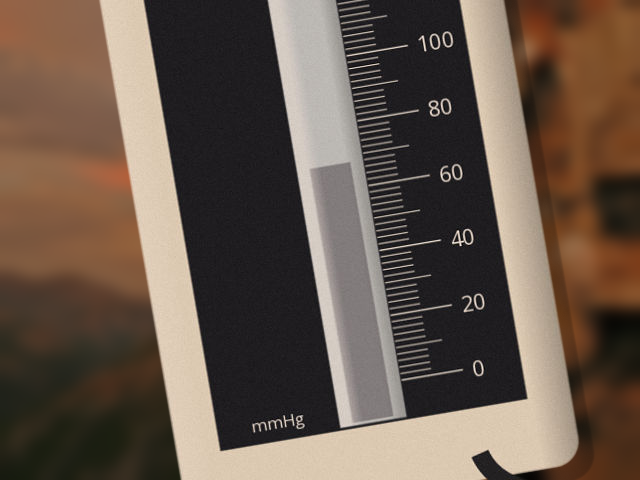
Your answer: **68** mmHg
